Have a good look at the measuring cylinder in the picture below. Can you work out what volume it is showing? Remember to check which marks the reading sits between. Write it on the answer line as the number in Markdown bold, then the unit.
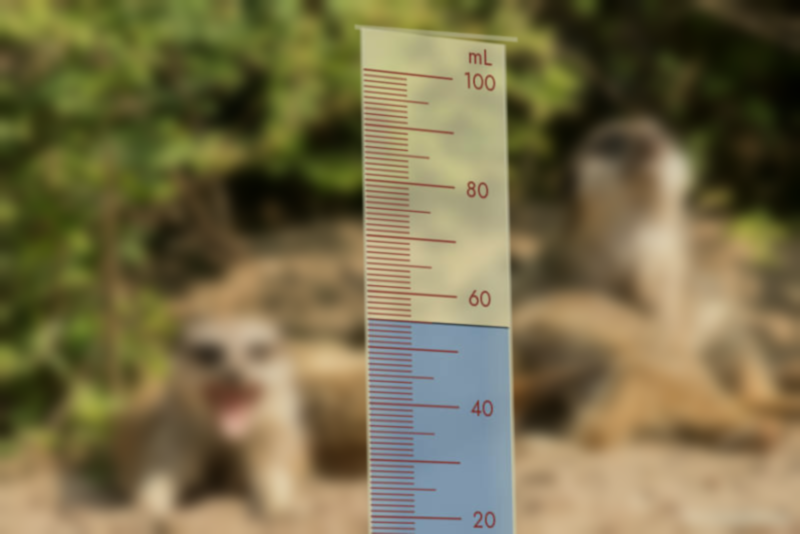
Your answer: **55** mL
